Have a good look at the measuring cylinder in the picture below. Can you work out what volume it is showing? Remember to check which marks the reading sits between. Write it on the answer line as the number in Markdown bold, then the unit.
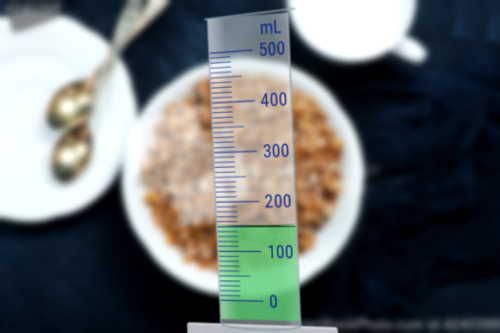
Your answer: **150** mL
